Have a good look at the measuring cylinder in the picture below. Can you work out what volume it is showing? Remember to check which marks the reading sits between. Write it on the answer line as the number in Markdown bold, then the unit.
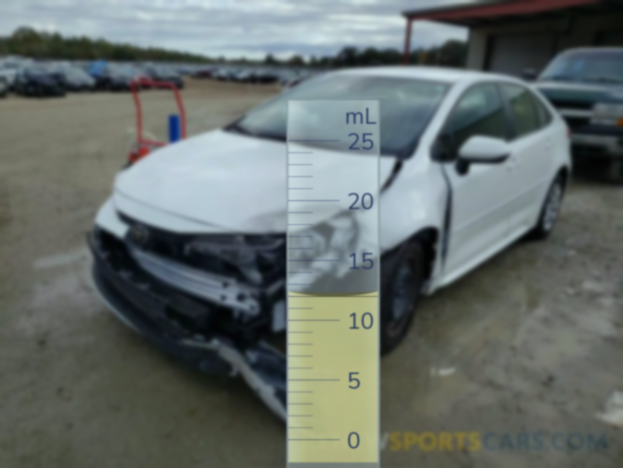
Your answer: **12** mL
